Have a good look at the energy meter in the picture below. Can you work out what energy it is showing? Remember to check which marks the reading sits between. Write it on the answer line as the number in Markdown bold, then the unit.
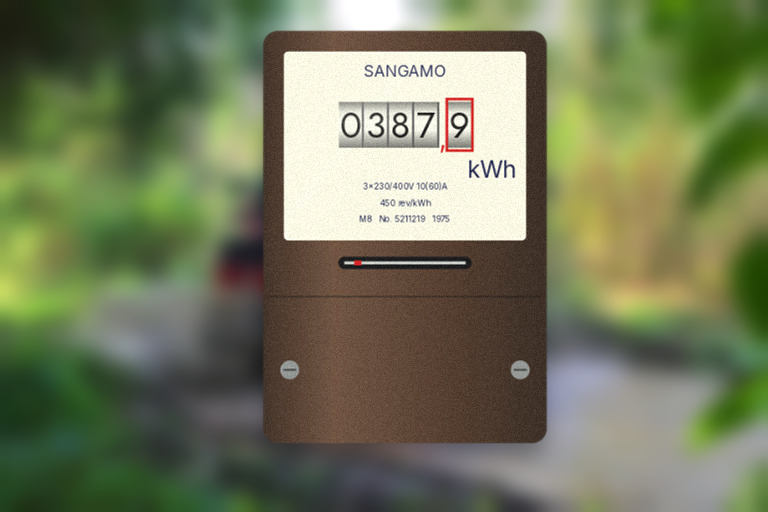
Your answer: **387.9** kWh
